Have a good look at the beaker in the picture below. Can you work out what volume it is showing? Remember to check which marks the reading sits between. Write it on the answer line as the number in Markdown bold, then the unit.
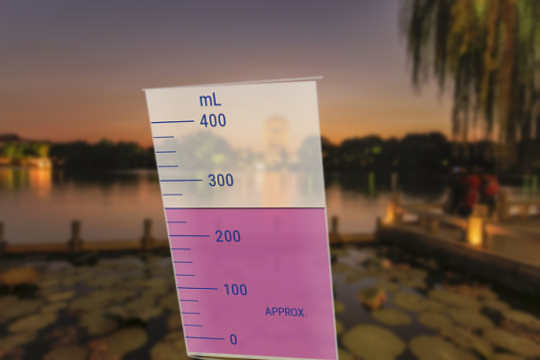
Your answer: **250** mL
